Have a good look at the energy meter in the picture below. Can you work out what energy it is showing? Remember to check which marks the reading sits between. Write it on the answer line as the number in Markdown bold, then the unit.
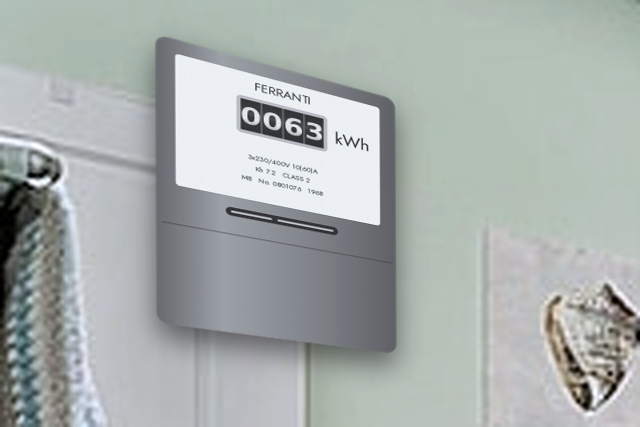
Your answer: **63** kWh
